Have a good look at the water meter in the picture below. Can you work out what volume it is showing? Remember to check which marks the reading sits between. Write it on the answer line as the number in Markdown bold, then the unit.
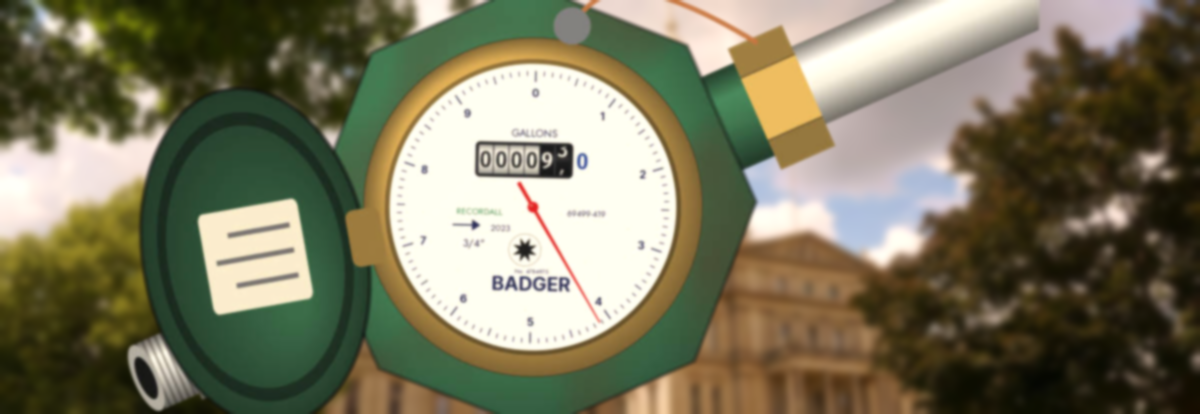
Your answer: **934.1** gal
